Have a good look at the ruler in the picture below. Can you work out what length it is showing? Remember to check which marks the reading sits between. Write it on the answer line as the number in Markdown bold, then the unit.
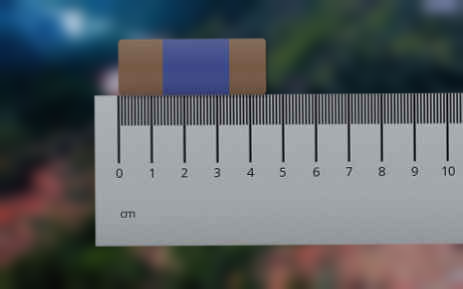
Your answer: **4.5** cm
